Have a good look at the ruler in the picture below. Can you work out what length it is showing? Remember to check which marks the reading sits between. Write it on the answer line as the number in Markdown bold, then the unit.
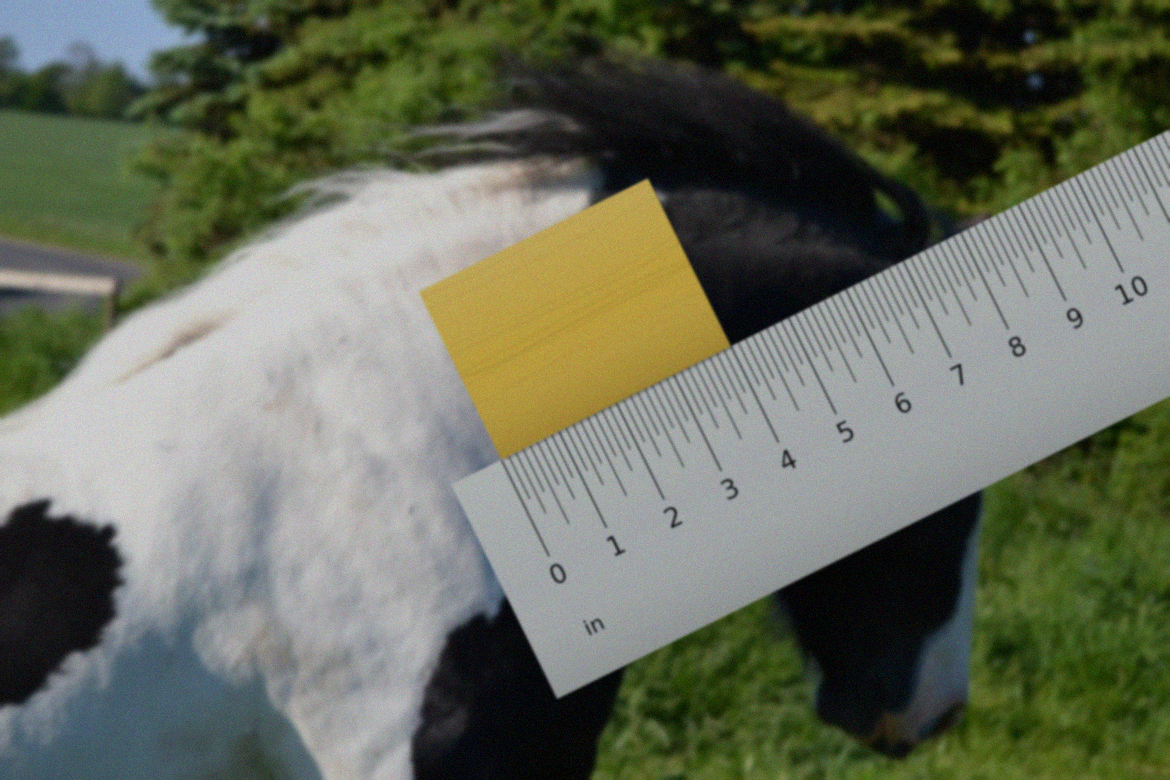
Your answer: **4** in
